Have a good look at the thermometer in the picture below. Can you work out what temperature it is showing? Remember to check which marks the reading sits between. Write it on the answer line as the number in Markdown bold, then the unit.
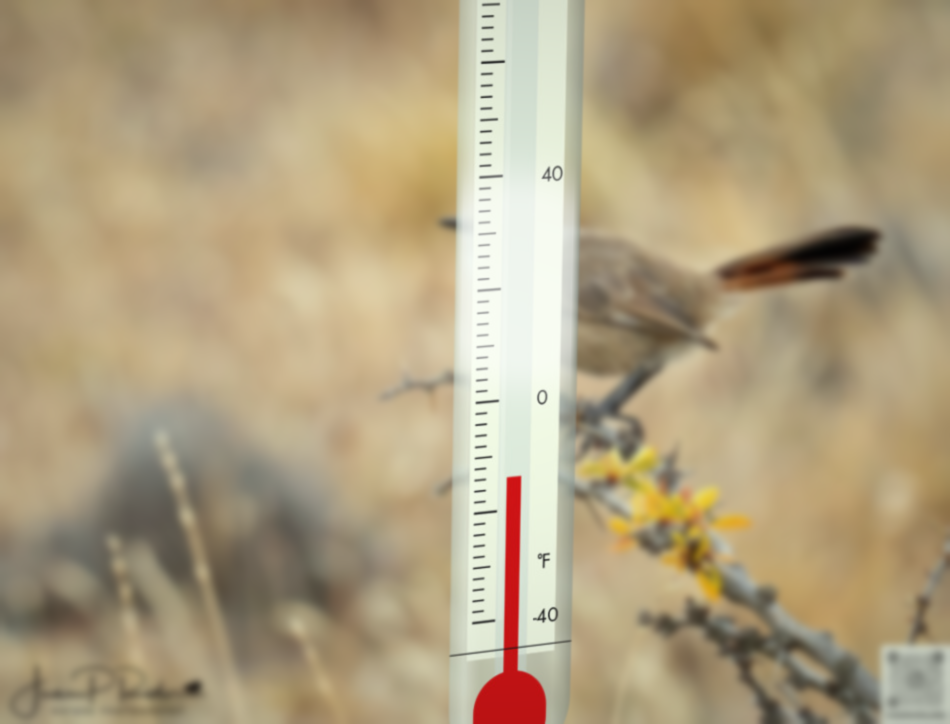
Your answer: **-14** °F
